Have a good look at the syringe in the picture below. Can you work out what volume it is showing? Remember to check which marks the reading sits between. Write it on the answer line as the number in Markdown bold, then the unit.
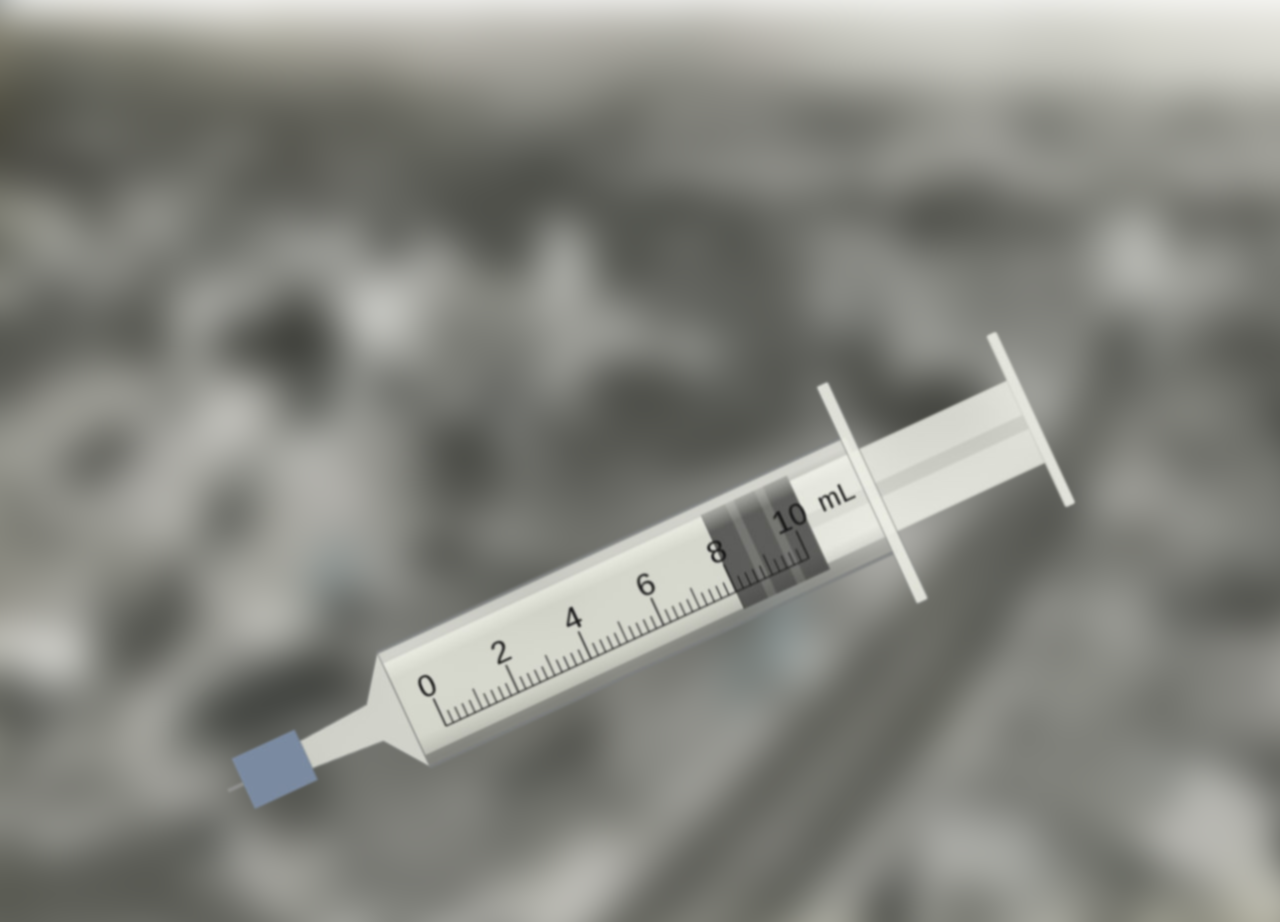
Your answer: **8** mL
